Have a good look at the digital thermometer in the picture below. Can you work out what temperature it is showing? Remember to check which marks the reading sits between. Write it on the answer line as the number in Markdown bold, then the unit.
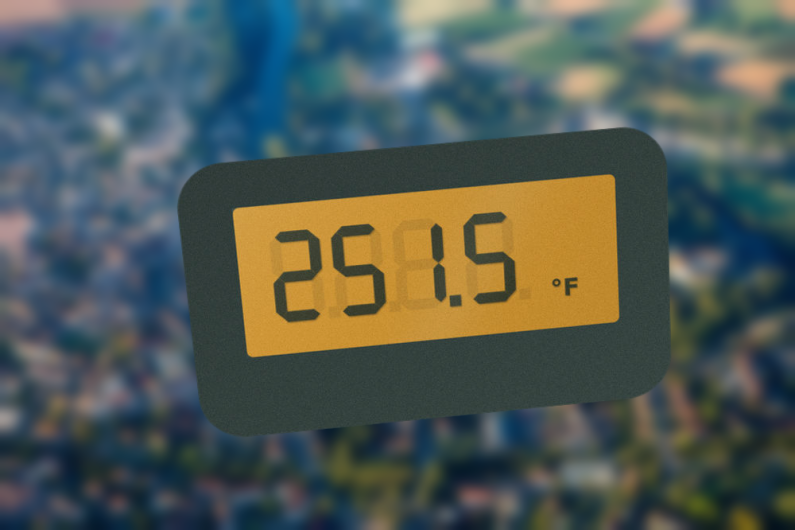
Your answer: **251.5** °F
